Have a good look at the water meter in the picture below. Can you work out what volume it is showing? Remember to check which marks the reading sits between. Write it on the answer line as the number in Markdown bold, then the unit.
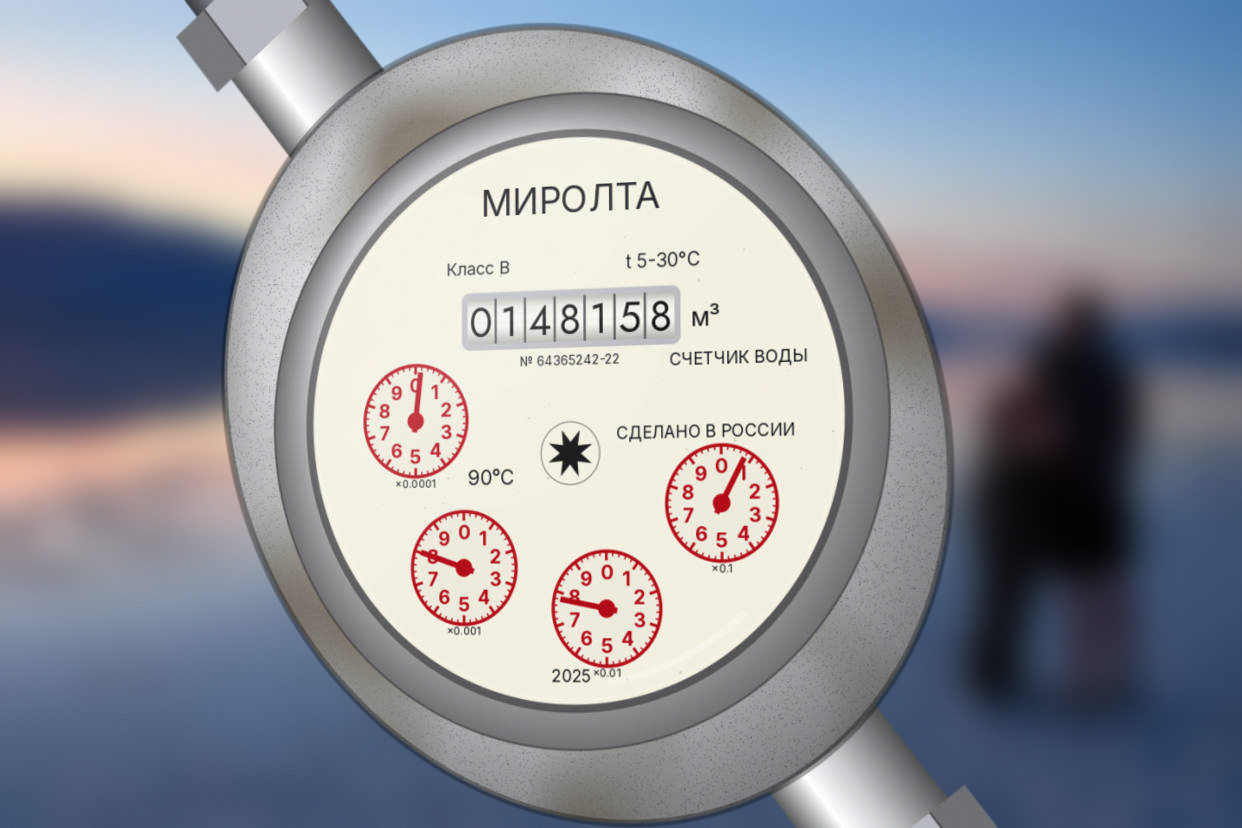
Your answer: **148158.0780** m³
